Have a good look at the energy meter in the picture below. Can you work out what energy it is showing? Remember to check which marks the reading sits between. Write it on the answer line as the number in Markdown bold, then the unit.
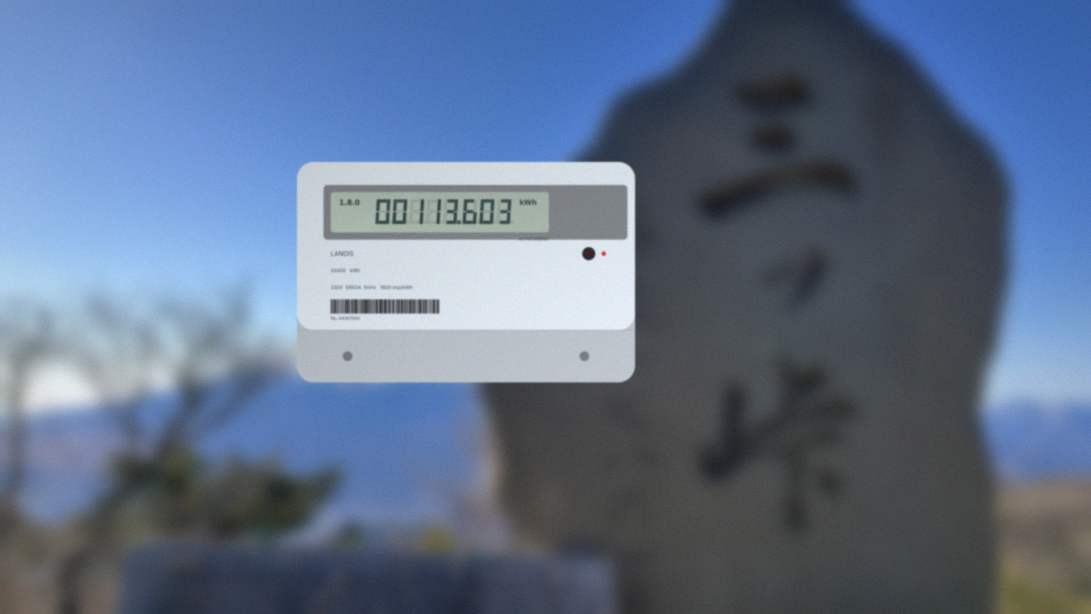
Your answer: **113.603** kWh
